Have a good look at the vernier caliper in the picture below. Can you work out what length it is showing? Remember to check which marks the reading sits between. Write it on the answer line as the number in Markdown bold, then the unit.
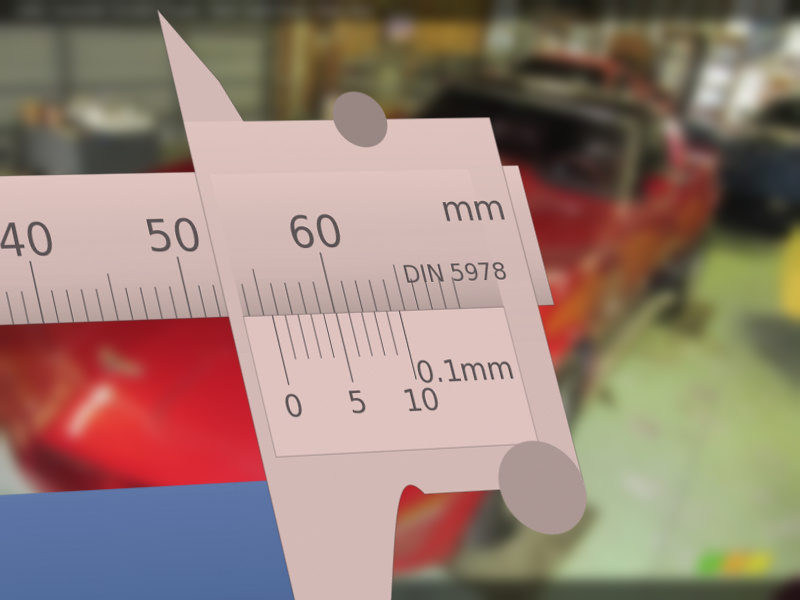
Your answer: **55.6** mm
